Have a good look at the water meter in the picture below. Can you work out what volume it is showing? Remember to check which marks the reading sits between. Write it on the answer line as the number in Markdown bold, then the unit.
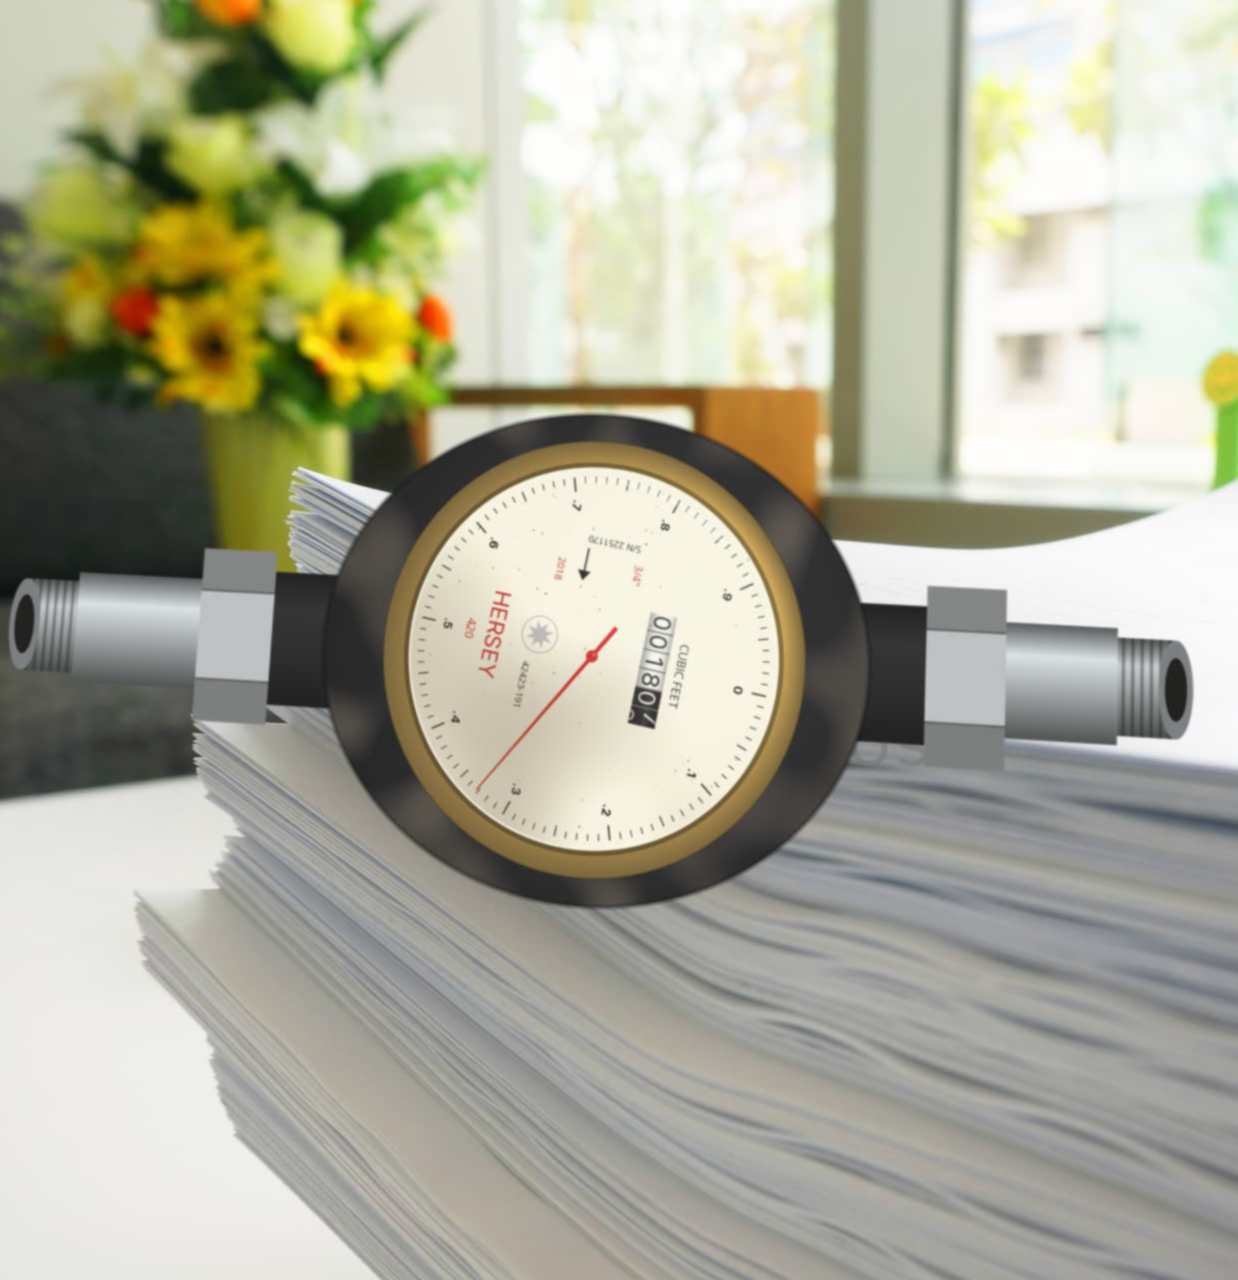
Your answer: **1807.33** ft³
